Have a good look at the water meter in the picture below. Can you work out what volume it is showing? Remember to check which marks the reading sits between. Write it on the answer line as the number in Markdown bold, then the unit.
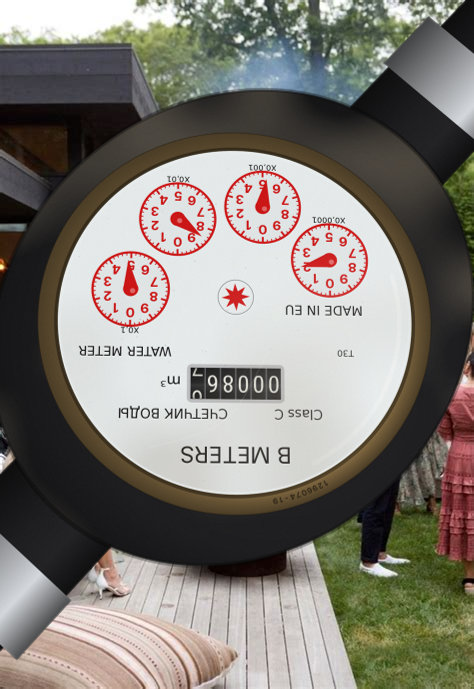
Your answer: **866.4852** m³
